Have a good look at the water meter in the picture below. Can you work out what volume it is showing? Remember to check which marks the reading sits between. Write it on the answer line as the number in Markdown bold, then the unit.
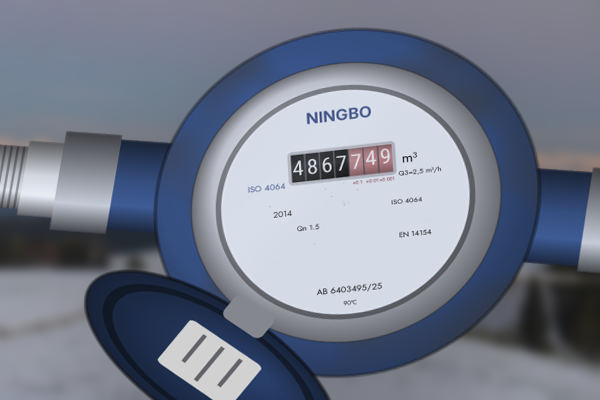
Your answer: **4867.749** m³
